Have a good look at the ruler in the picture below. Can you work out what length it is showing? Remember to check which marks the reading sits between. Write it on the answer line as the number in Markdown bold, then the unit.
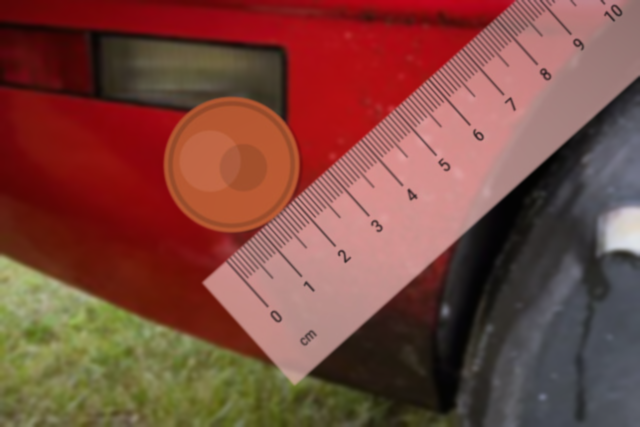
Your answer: **3** cm
